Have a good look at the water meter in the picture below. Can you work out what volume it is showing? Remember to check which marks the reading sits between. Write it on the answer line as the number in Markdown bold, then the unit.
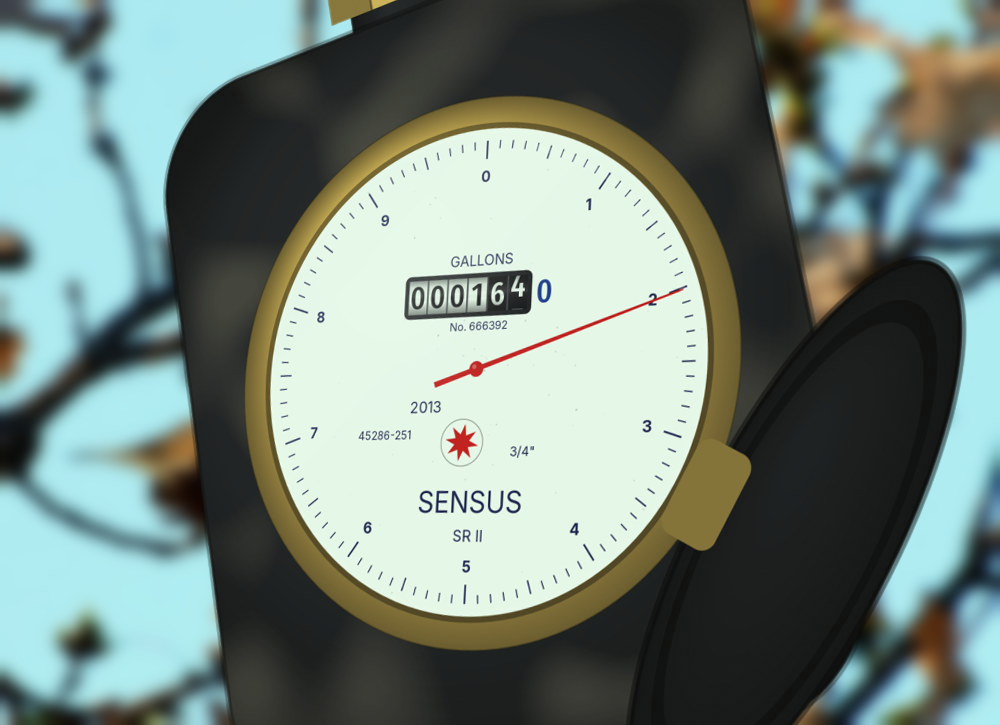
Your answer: **1642.0** gal
